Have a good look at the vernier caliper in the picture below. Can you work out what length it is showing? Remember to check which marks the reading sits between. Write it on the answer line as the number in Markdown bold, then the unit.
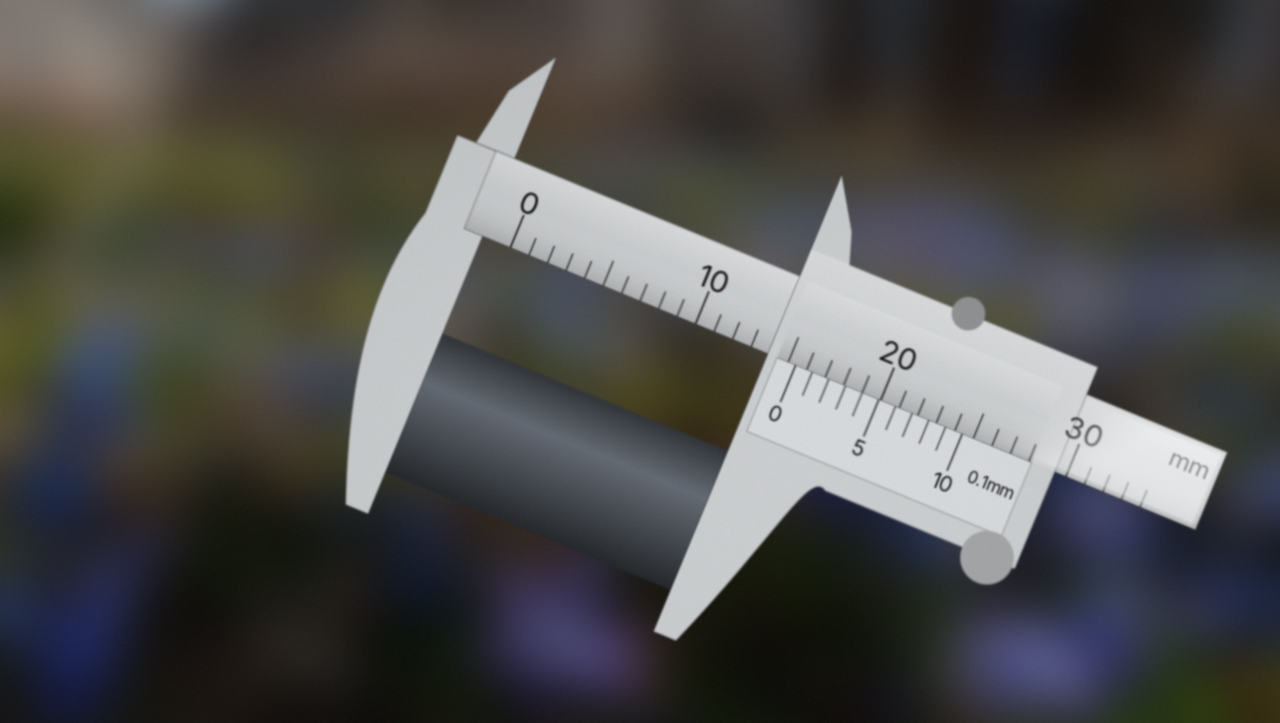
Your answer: **15.4** mm
